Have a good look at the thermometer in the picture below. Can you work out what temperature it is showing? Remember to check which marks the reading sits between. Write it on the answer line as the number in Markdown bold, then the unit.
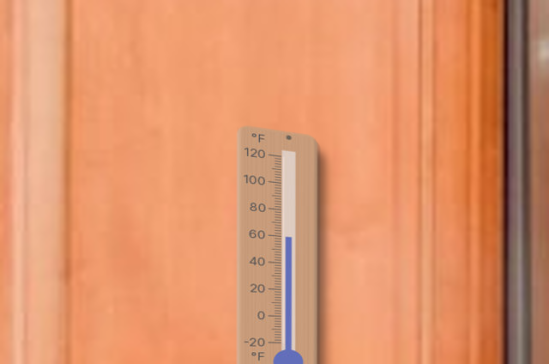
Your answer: **60** °F
